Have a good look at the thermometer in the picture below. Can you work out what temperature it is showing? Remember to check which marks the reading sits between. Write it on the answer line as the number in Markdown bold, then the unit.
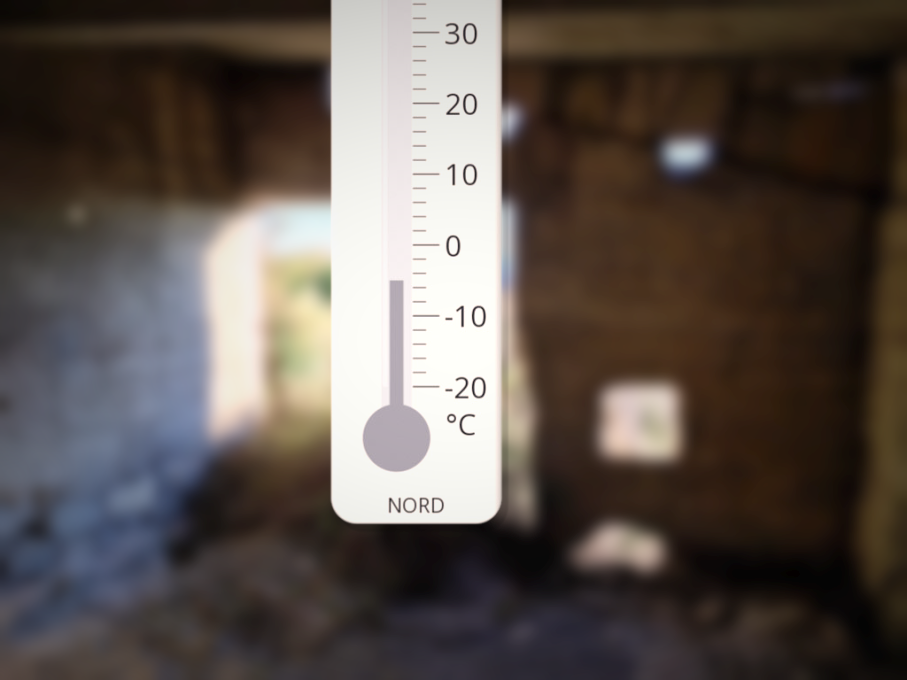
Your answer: **-5** °C
